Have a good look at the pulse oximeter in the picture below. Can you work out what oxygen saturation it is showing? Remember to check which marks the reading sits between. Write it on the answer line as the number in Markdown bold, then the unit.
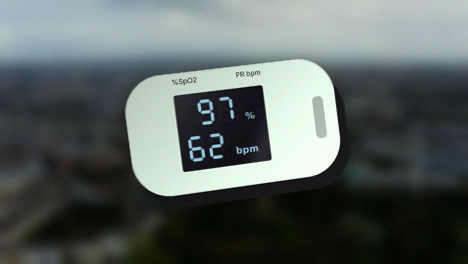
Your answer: **97** %
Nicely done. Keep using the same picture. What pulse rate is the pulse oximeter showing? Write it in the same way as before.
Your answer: **62** bpm
